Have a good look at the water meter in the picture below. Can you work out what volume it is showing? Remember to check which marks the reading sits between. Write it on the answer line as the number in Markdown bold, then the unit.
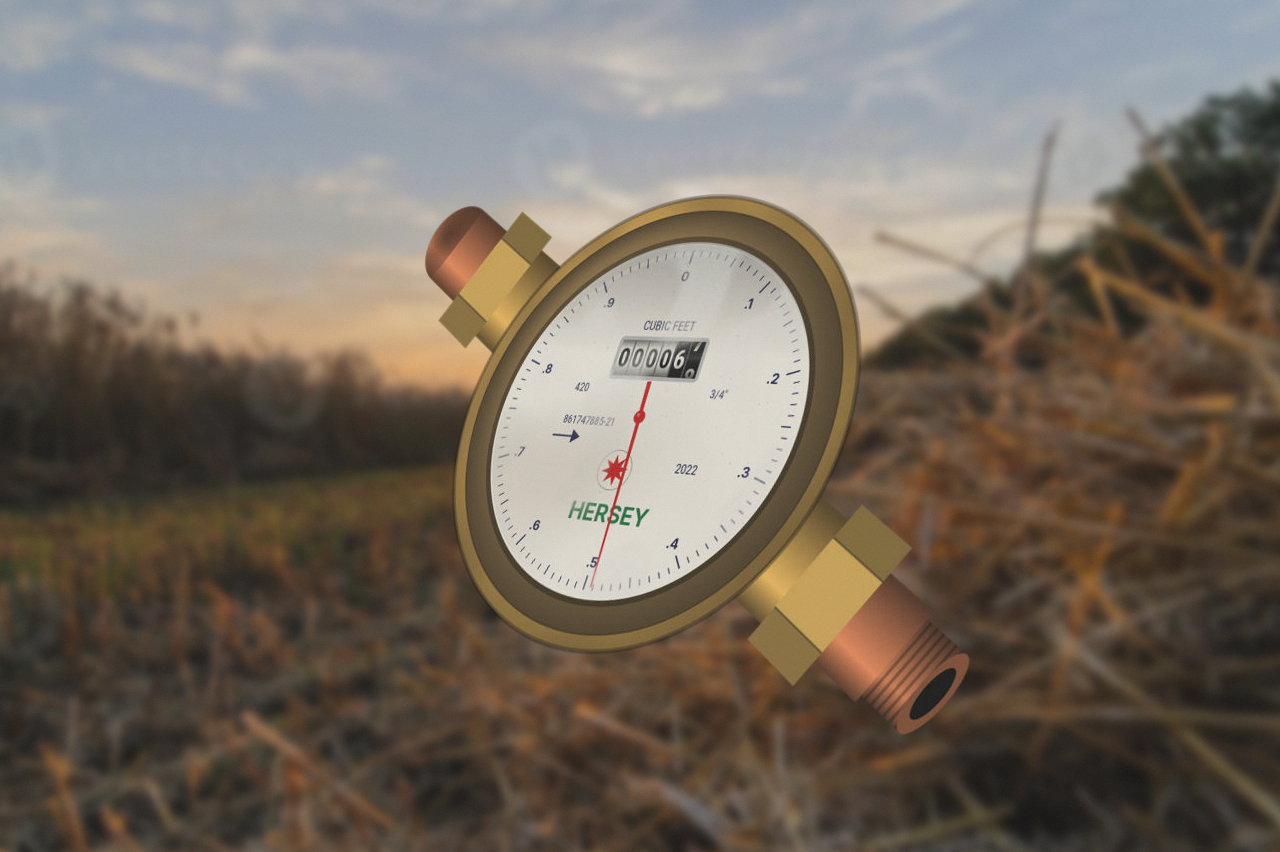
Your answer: **67.49** ft³
